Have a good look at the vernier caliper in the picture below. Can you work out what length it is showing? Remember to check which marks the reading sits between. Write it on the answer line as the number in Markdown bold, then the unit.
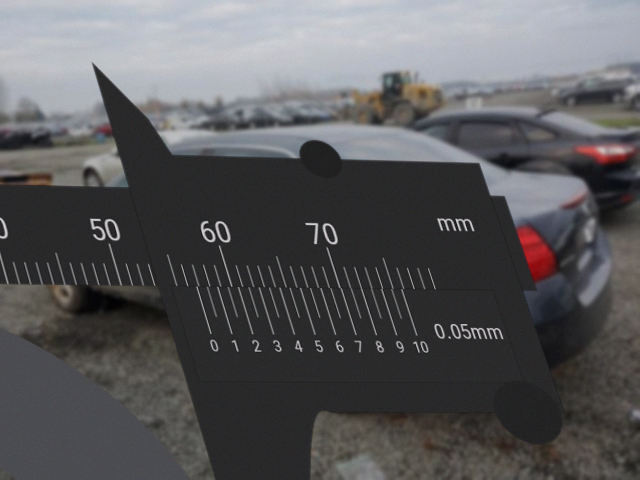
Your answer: **56.8** mm
